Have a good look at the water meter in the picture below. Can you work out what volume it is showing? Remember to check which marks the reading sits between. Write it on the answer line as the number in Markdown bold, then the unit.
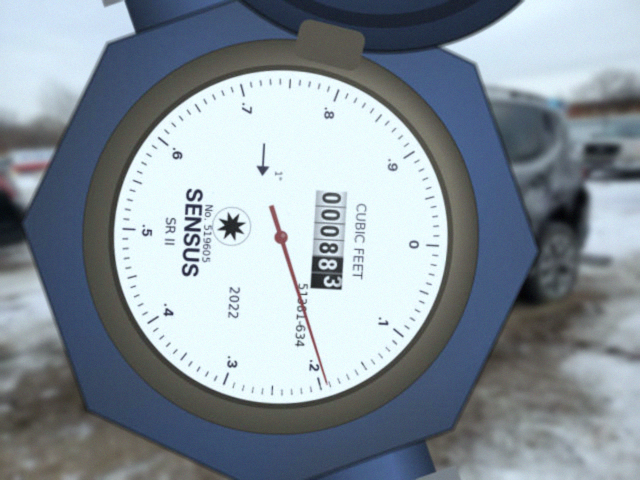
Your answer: **883.19** ft³
